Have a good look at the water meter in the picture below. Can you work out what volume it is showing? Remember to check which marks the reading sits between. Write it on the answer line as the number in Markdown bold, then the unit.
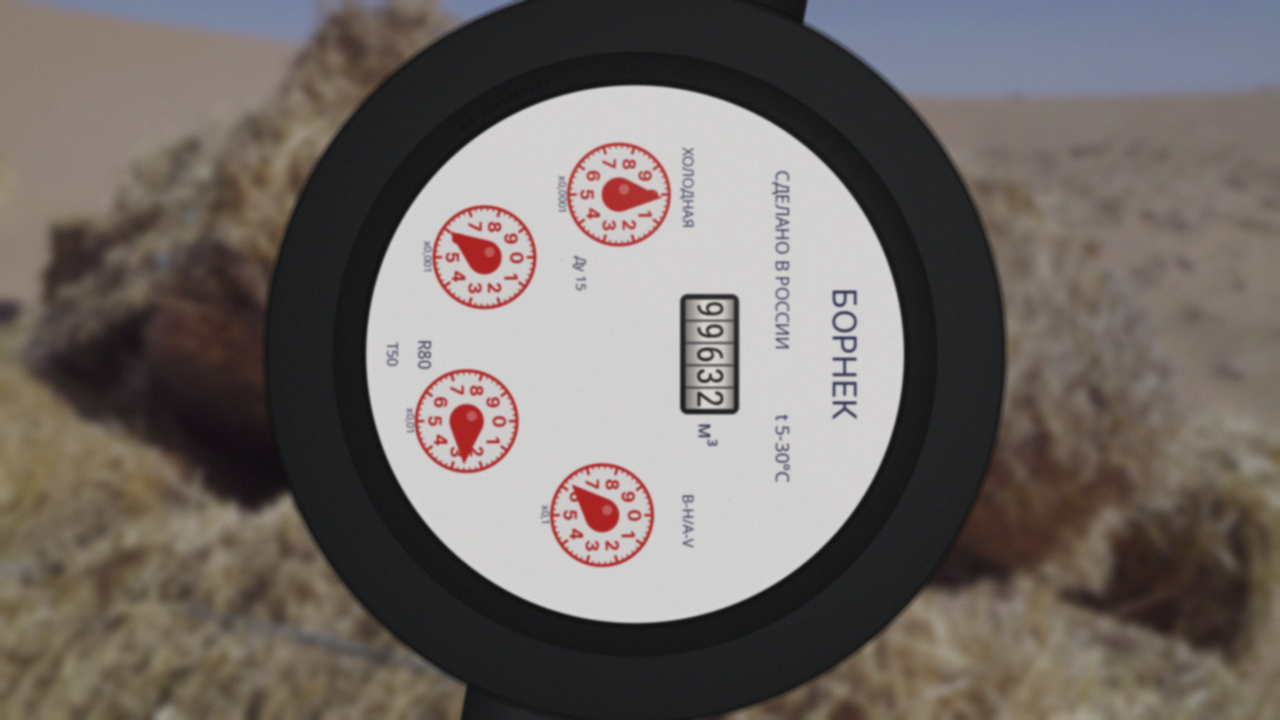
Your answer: **99632.6260** m³
